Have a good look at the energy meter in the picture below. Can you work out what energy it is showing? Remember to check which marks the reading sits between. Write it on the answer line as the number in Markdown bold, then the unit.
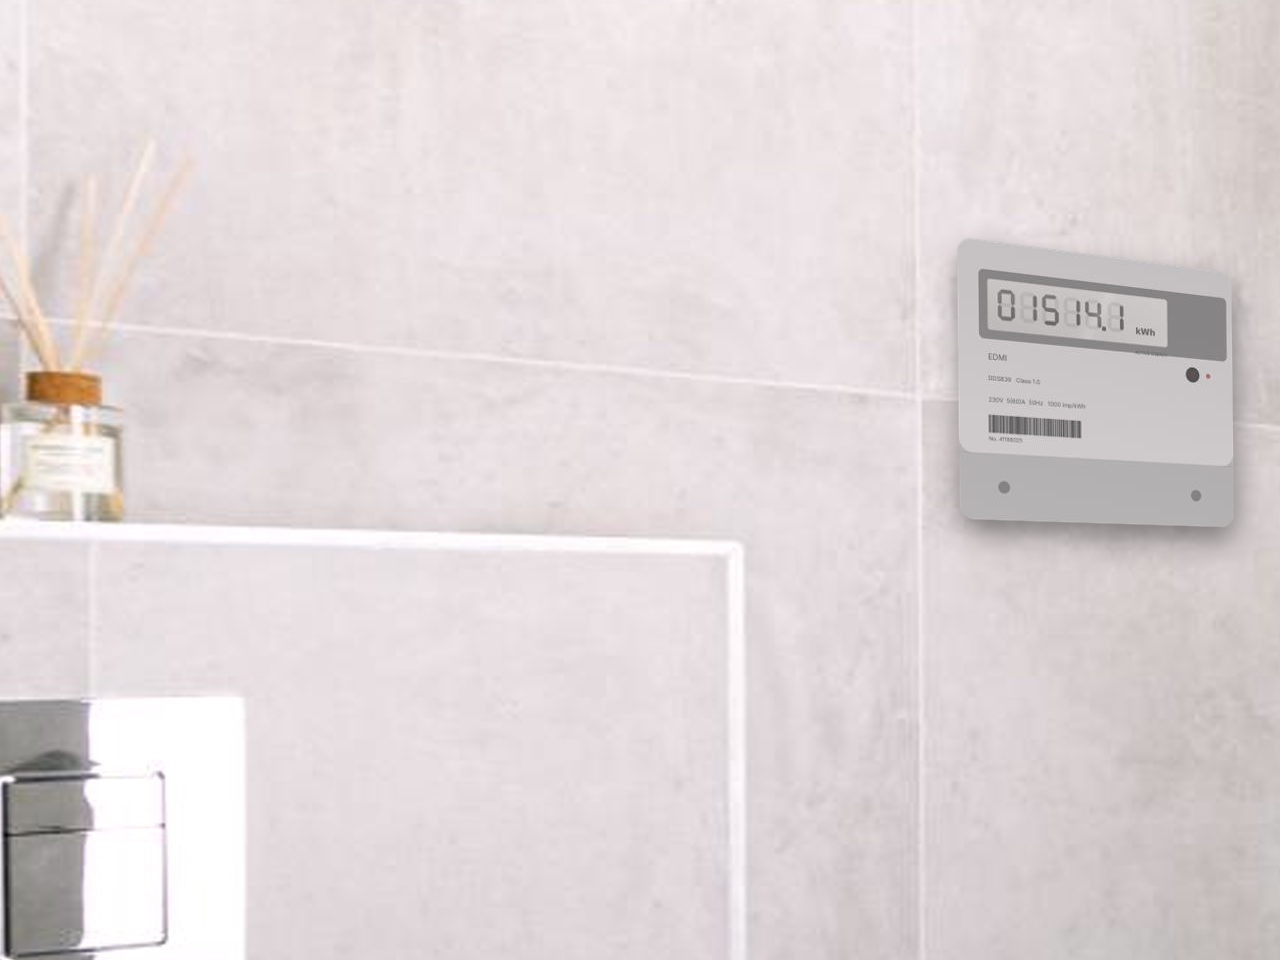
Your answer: **1514.1** kWh
